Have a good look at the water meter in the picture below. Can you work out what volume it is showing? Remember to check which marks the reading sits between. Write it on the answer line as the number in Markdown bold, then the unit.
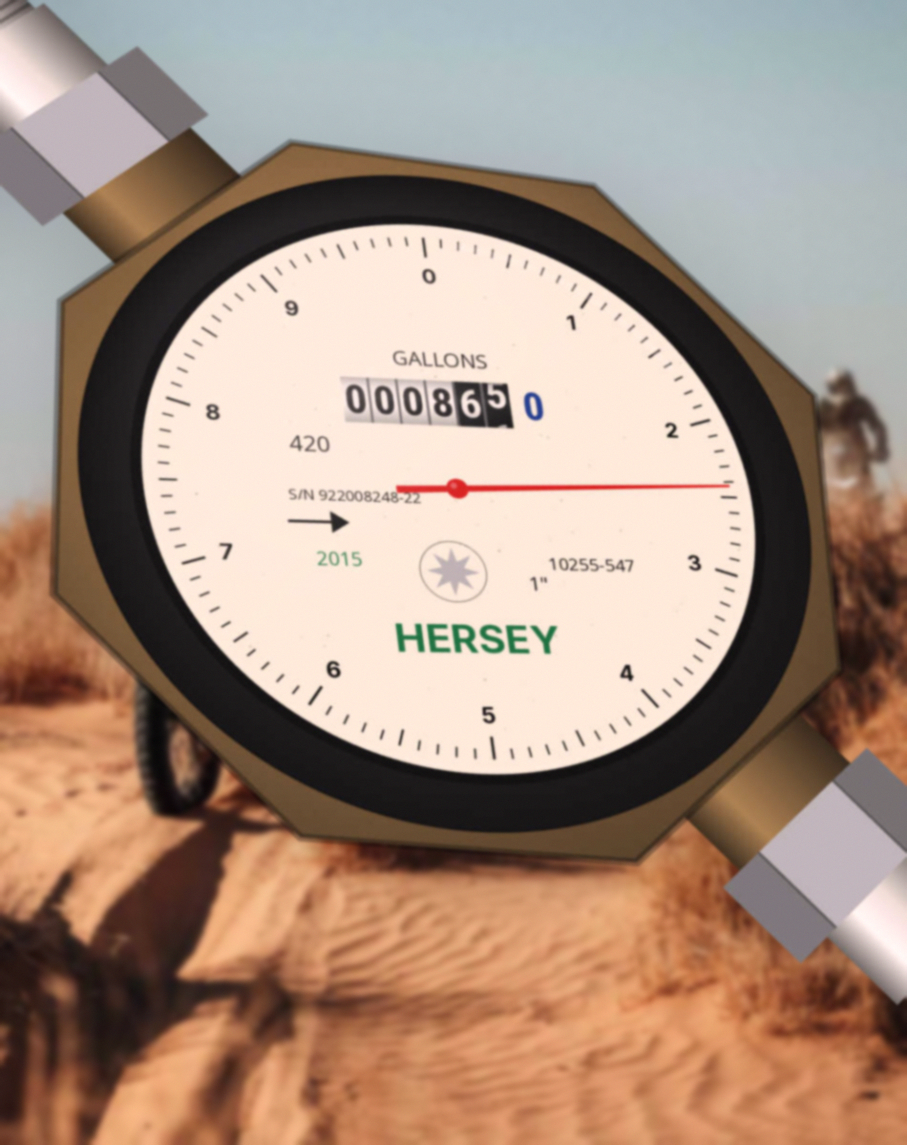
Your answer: **8652.4** gal
